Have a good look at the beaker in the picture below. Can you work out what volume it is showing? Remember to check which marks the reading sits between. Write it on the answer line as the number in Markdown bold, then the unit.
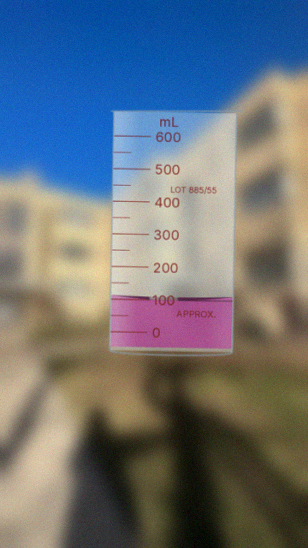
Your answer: **100** mL
